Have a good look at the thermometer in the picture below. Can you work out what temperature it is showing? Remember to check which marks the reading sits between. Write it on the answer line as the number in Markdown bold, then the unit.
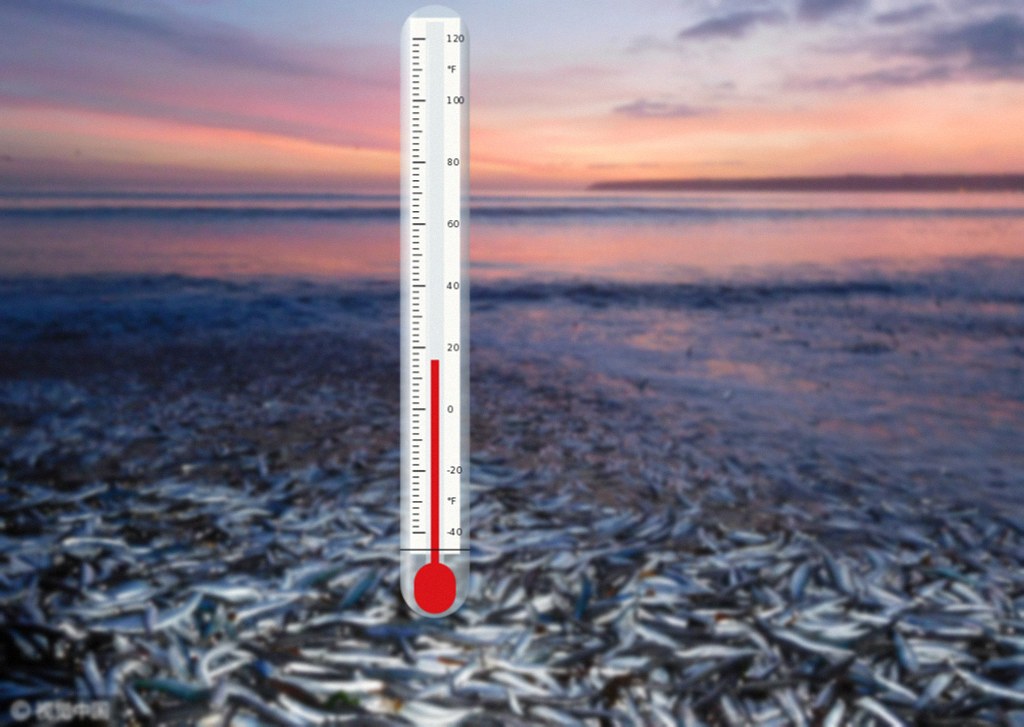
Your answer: **16** °F
